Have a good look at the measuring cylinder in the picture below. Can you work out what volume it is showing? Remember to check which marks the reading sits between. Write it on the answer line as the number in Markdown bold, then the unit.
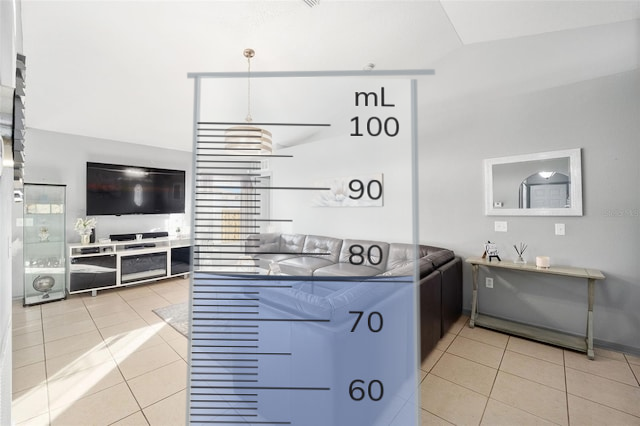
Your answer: **76** mL
